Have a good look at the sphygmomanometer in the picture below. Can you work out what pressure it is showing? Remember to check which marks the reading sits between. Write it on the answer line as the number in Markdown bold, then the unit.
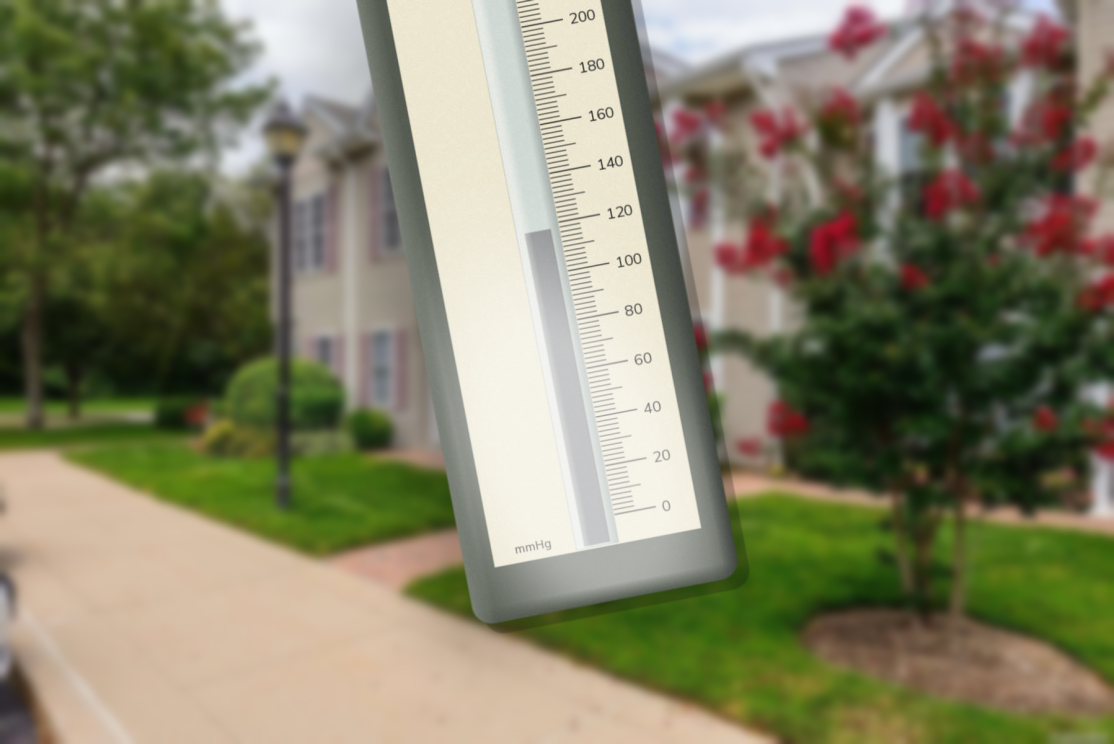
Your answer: **118** mmHg
